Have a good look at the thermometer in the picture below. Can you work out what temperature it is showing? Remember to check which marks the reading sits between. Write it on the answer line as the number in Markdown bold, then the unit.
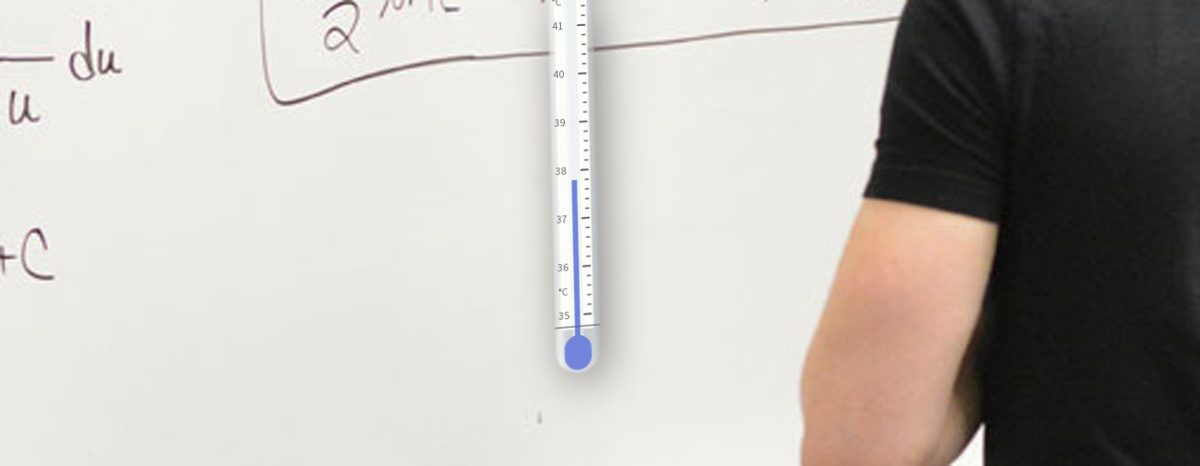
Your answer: **37.8** °C
